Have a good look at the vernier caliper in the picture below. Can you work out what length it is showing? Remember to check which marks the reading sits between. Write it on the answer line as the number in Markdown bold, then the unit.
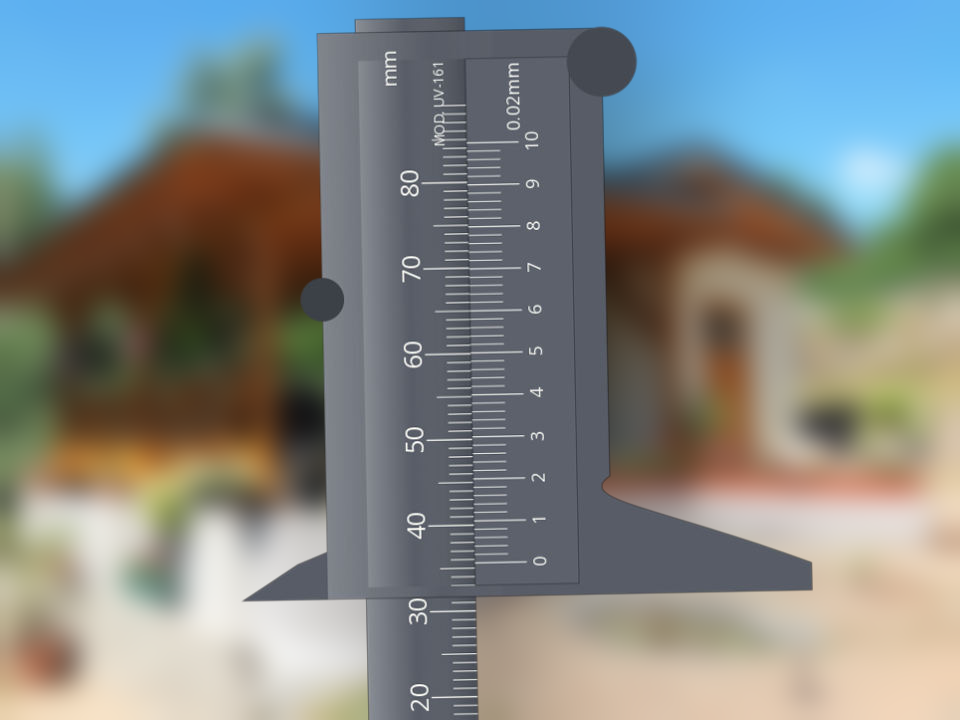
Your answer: **35.6** mm
